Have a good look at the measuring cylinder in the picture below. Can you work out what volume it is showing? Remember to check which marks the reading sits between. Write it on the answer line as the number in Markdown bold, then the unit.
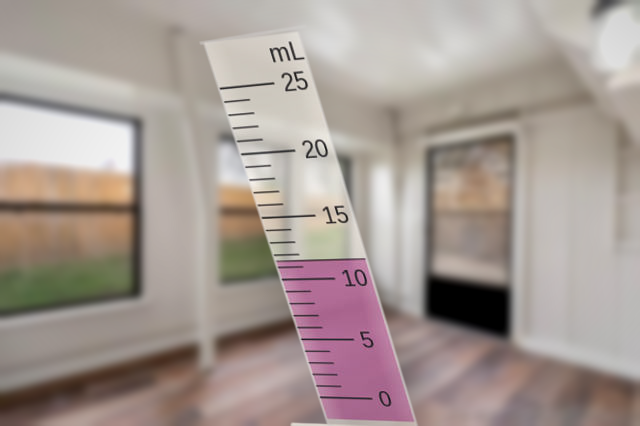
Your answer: **11.5** mL
